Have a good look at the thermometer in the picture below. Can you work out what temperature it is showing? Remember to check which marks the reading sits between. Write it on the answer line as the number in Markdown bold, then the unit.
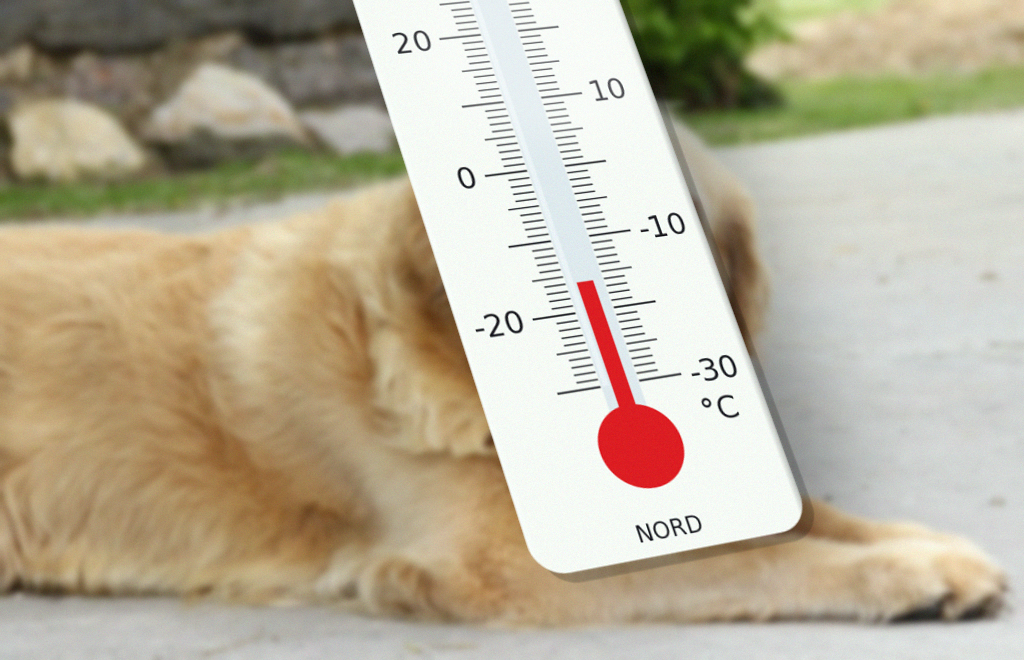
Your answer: **-16** °C
